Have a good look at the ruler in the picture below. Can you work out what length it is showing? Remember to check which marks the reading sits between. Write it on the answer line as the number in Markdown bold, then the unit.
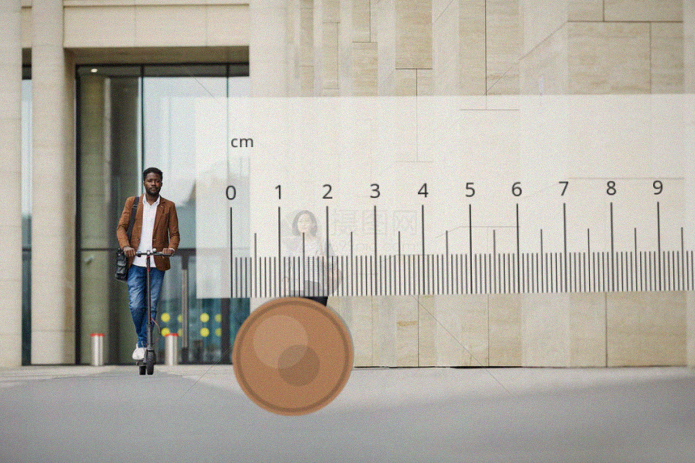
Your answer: **2.5** cm
